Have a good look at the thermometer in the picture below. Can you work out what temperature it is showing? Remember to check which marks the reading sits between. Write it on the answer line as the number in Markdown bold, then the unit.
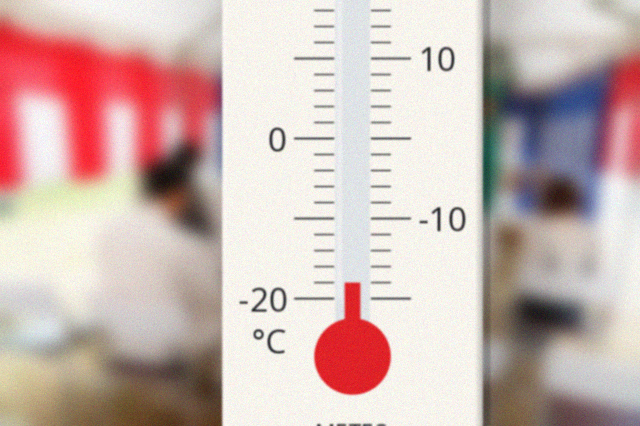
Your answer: **-18** °C
